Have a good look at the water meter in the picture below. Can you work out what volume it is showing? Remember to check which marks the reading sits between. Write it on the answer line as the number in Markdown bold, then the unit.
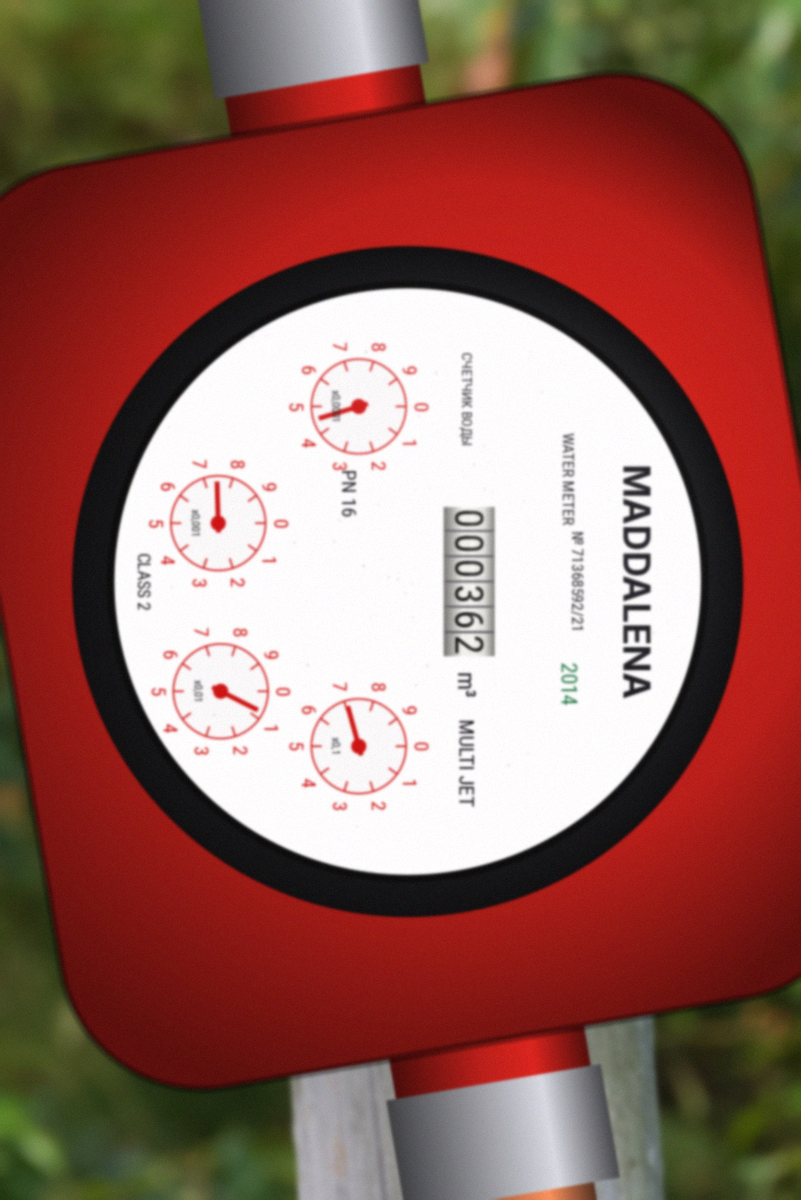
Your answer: **362.7074** m³
